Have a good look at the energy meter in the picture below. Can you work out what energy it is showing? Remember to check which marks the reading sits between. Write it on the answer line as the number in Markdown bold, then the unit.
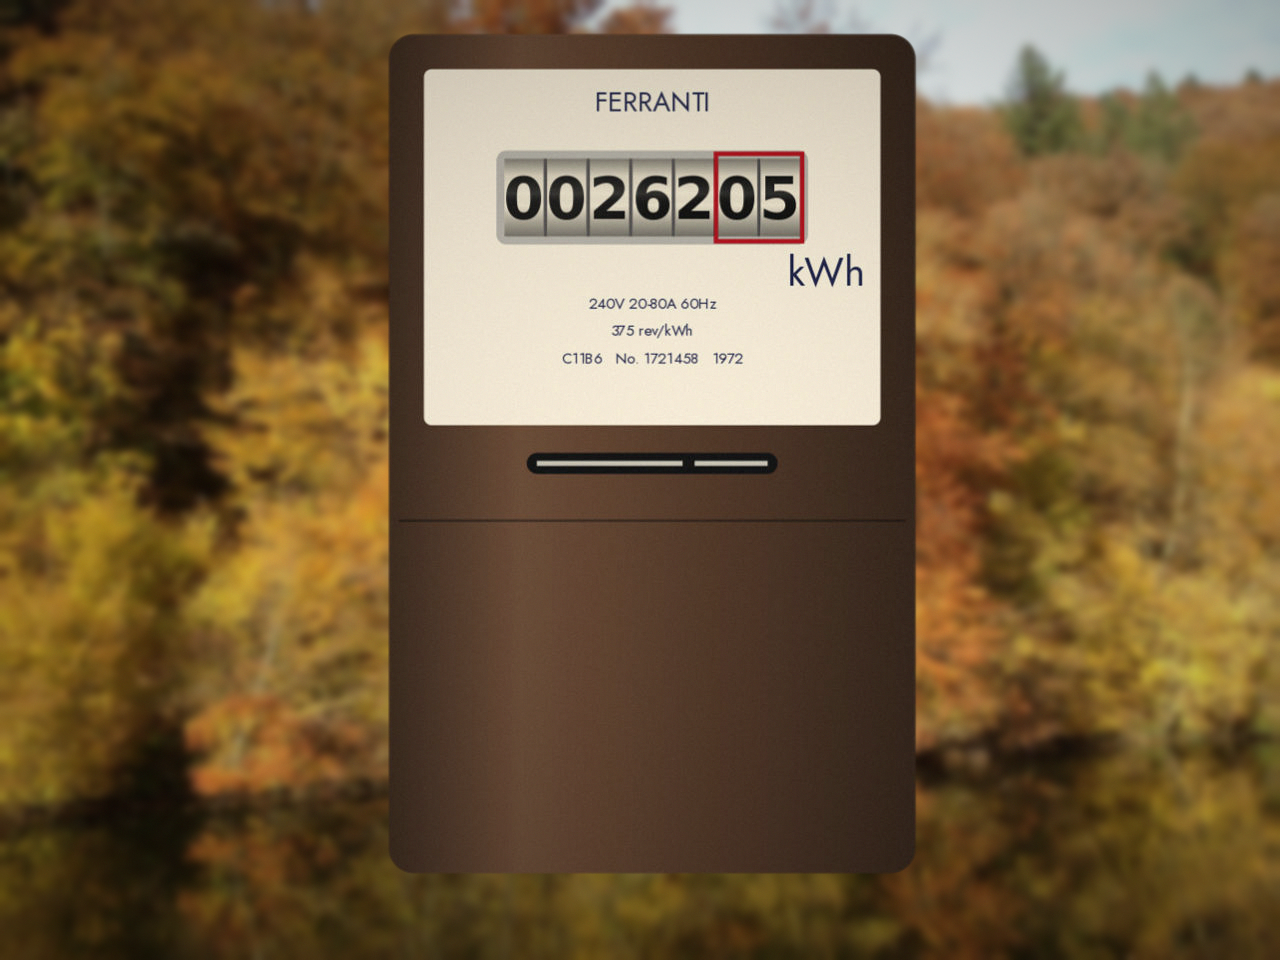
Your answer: **262.05** kWh
